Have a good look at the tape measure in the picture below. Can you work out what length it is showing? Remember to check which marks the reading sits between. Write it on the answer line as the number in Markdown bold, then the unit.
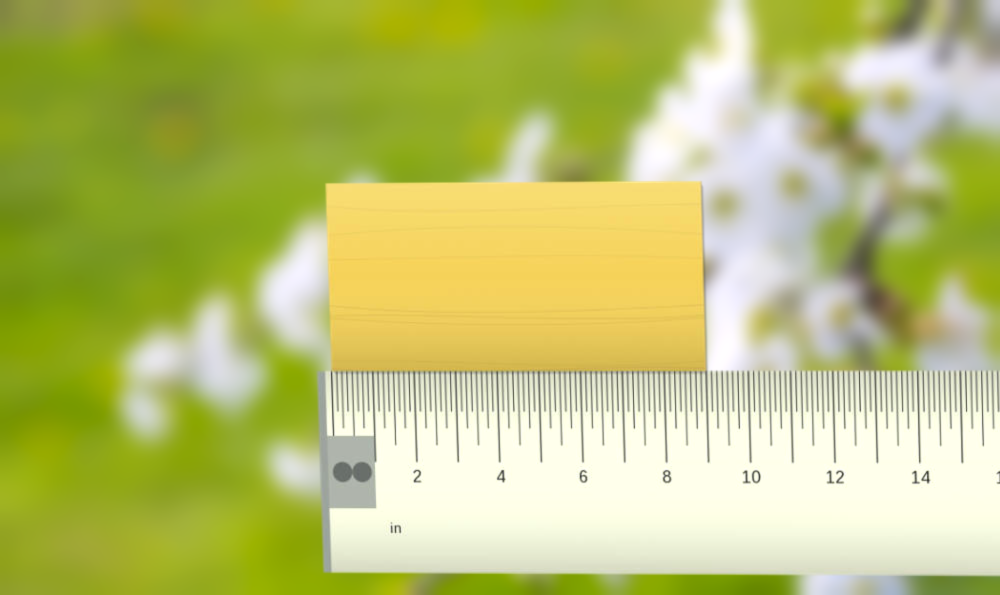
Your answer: **9** in
